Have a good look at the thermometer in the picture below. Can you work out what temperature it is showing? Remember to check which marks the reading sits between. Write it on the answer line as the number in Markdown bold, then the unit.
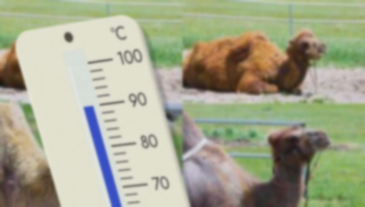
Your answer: **90** °C
